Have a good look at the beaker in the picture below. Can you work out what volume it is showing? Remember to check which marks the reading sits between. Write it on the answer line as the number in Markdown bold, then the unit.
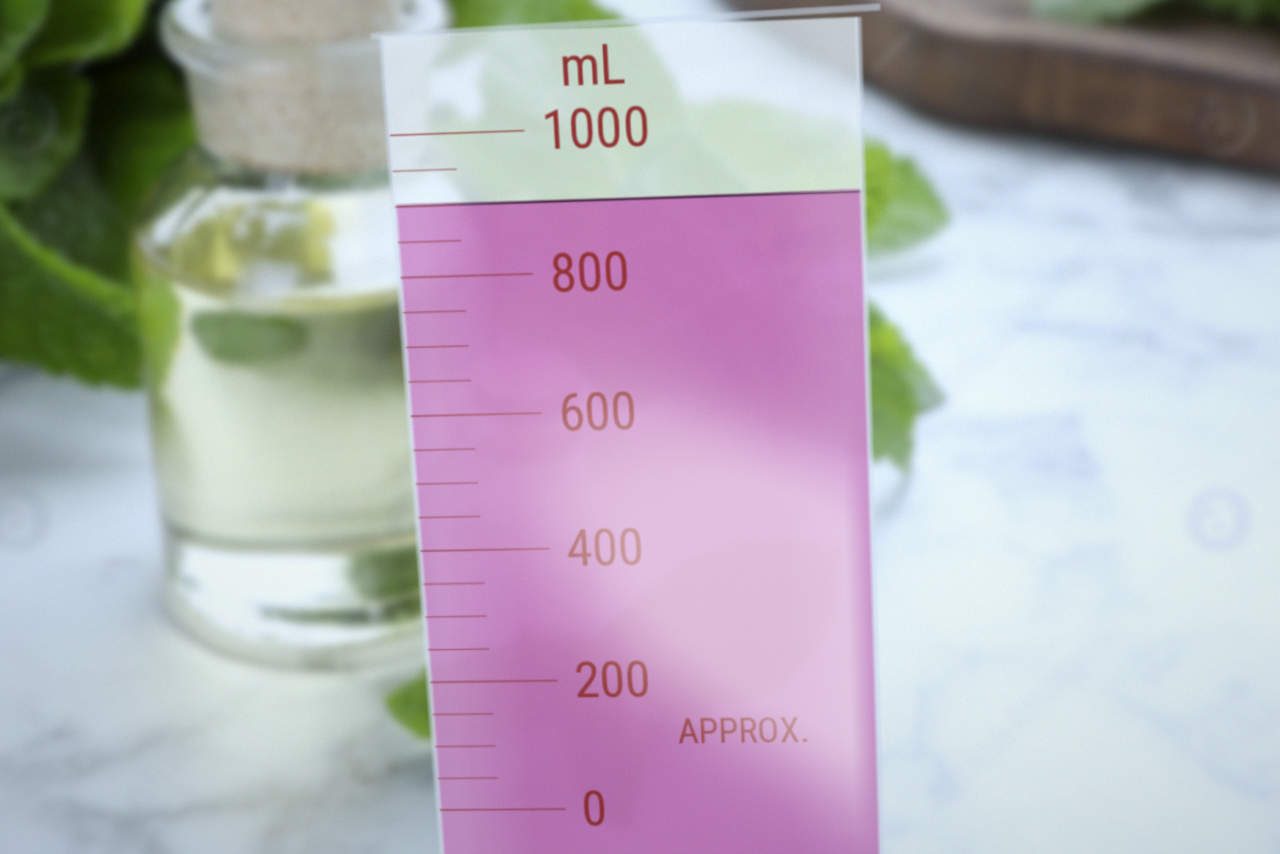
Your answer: **900** mL
